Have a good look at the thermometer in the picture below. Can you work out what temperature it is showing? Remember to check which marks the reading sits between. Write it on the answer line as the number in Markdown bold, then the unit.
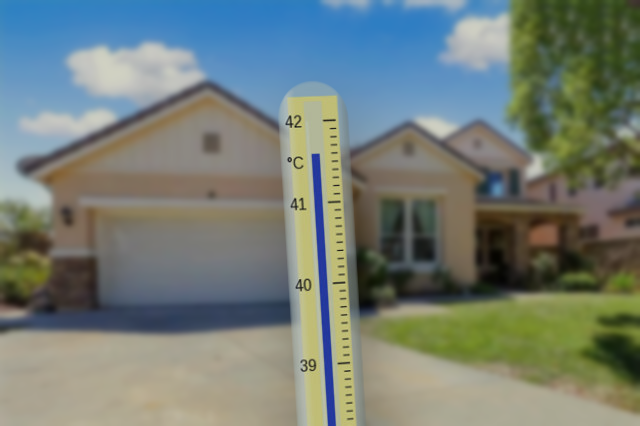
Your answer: **41.6** °C
